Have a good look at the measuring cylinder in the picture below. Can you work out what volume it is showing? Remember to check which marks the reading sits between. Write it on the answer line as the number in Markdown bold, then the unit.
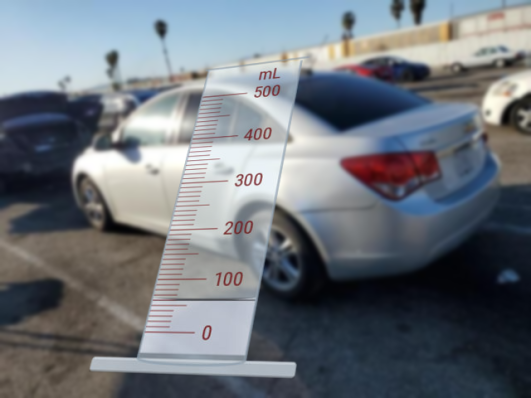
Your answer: **60** mL
